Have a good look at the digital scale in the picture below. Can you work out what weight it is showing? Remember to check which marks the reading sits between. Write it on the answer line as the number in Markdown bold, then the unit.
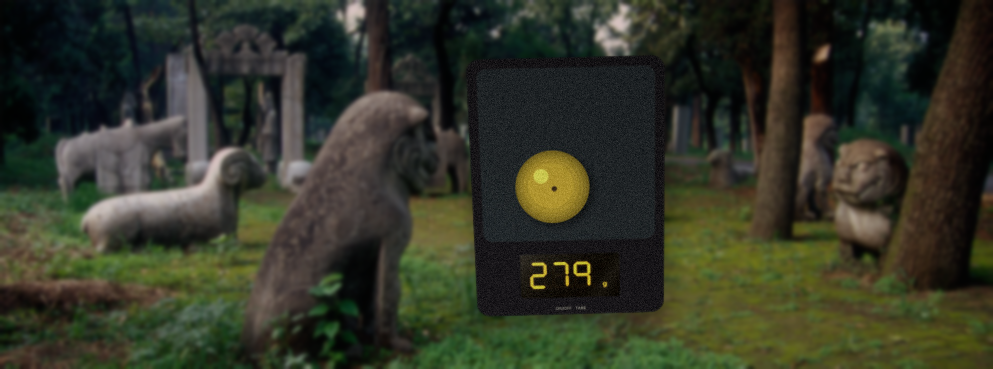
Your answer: **279** g
